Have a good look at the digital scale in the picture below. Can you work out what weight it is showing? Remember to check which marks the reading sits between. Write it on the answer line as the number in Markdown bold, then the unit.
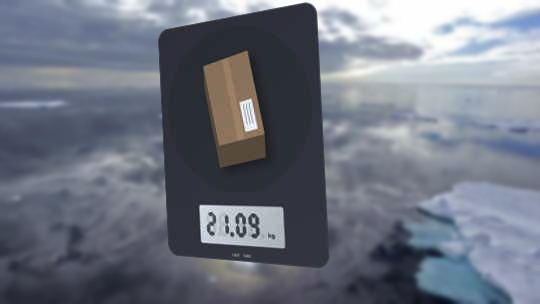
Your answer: **21.09** kg
